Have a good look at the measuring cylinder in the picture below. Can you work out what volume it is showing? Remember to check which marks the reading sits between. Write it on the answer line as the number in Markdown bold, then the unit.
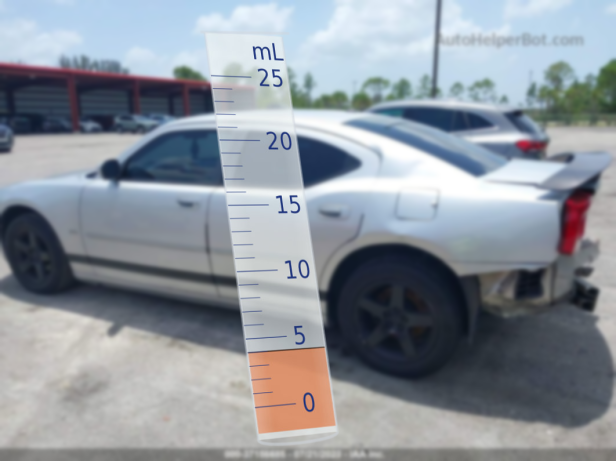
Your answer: **4** mL
